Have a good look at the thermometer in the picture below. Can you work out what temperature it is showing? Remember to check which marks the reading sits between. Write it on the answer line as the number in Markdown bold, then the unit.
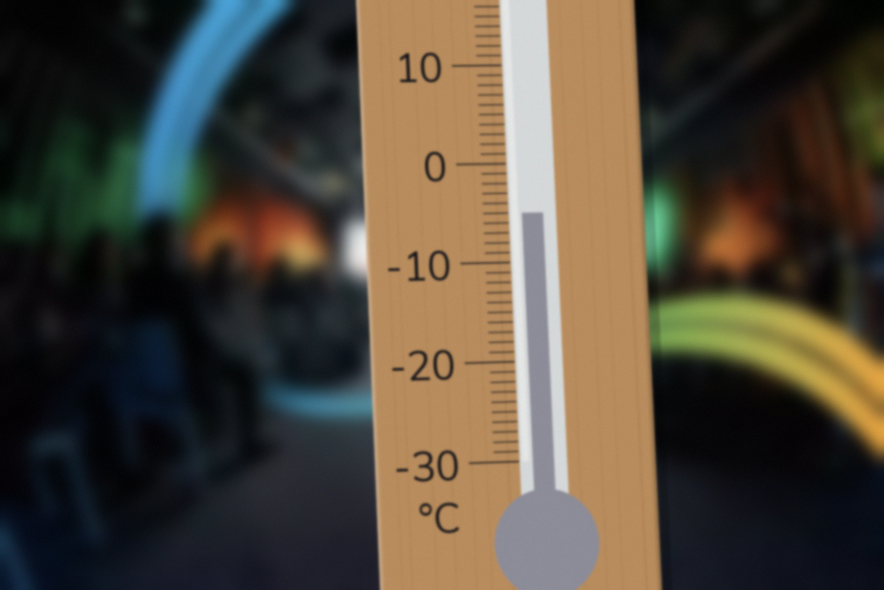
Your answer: **-5** °C
